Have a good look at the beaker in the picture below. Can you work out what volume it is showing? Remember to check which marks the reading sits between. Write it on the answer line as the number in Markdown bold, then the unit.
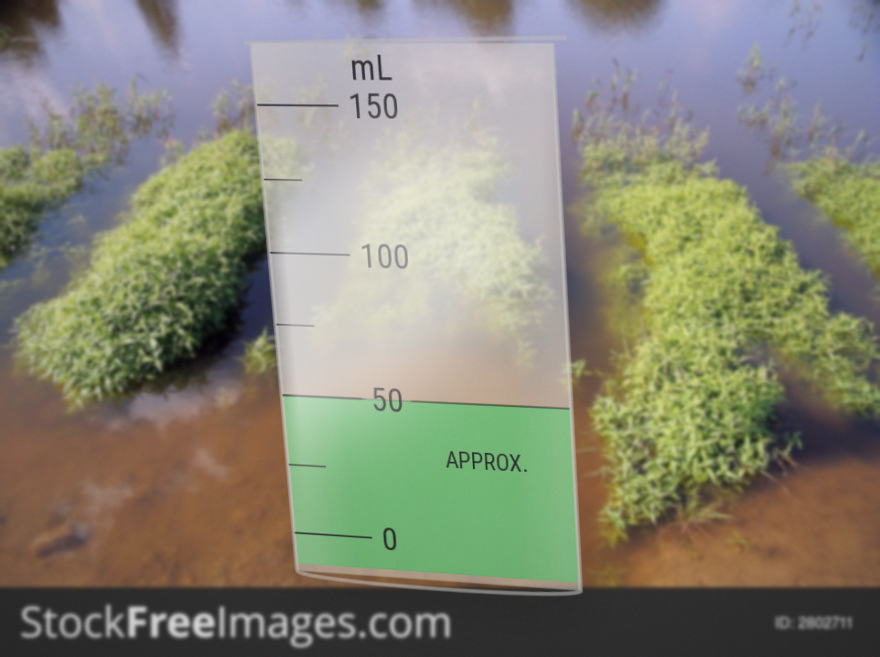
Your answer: **50** mL
